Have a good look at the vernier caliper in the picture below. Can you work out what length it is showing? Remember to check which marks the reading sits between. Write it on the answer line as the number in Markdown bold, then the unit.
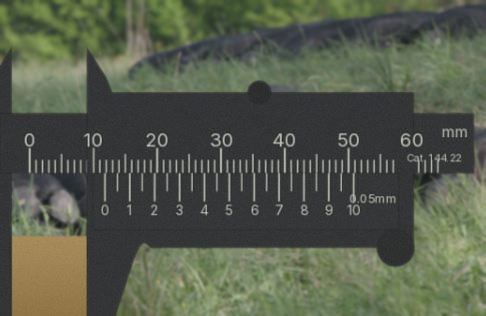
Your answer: **11.8** mm
